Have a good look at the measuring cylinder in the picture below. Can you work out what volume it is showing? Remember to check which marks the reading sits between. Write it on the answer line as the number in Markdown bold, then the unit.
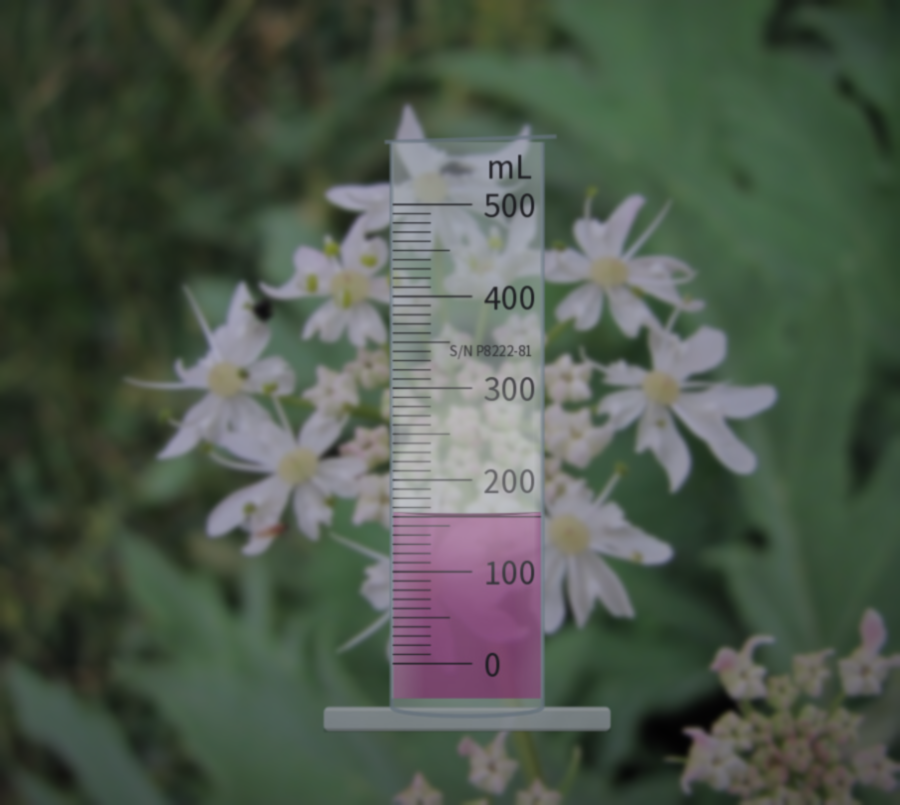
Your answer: **160** mL
